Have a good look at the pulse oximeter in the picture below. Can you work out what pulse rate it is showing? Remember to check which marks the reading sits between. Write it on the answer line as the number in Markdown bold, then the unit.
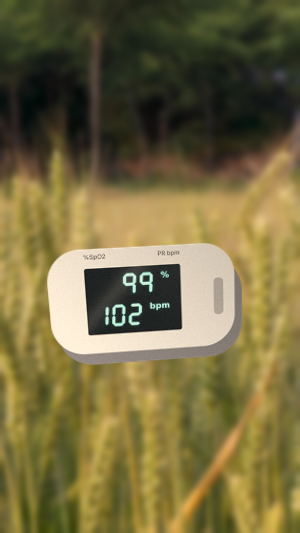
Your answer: **102** bpm
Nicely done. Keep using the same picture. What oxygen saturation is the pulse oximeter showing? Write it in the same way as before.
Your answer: **99** %
